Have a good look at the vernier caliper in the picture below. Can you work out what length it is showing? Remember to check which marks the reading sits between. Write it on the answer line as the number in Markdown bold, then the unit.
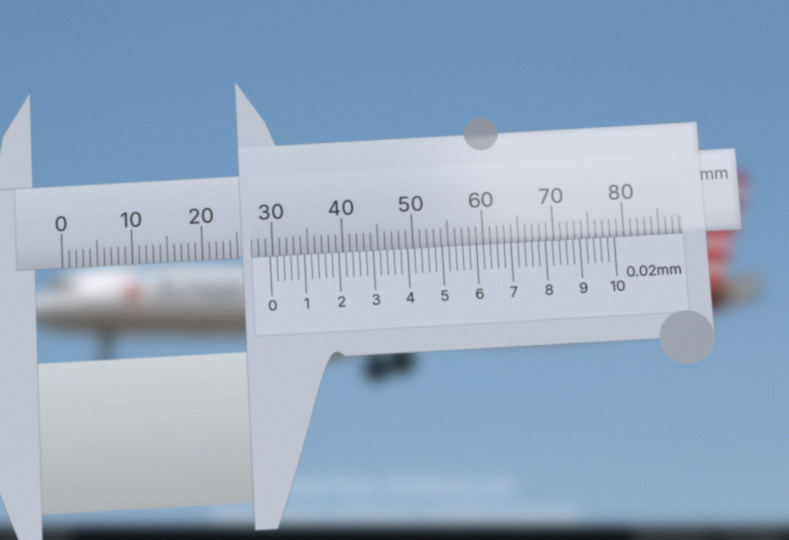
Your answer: **29.6** mm
